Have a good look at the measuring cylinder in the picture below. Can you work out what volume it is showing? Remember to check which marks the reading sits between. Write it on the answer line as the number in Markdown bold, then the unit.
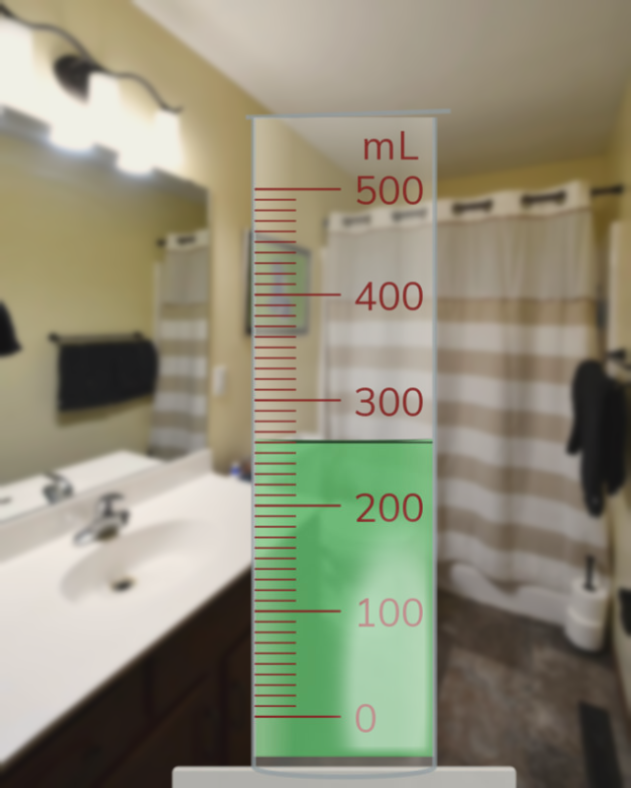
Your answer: **260** mL
